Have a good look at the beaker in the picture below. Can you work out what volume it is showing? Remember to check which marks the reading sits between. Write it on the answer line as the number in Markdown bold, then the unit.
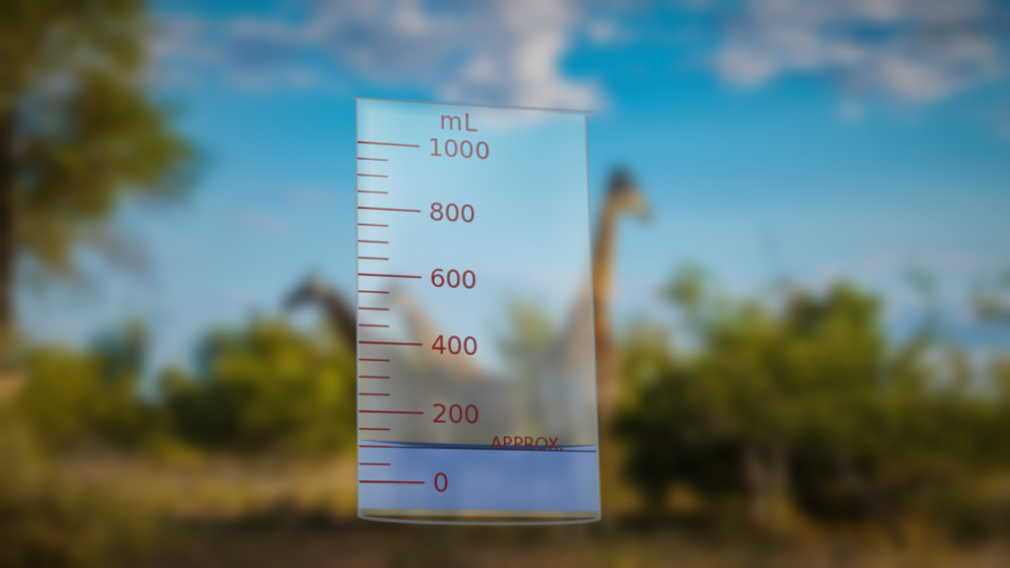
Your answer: **100** mL
